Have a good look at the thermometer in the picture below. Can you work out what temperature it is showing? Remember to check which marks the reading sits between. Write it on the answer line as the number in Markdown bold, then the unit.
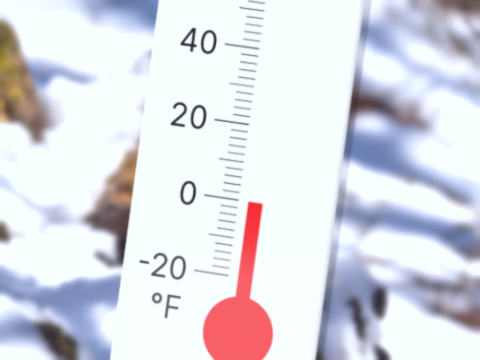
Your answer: **0** °F
